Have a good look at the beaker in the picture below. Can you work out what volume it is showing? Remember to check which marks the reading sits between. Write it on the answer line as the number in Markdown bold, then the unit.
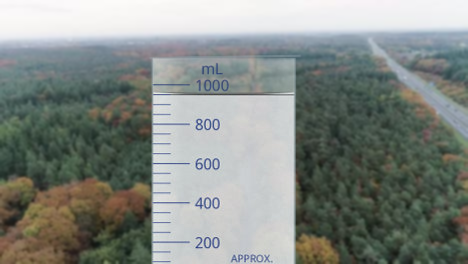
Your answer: **950** mL
